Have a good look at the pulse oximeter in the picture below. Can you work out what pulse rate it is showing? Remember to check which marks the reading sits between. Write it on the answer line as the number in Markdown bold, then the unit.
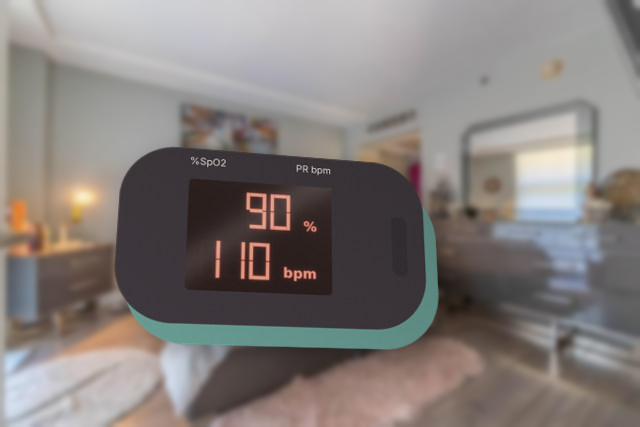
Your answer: **110** bpm
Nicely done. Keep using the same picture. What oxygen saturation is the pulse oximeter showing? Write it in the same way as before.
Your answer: **90** %
